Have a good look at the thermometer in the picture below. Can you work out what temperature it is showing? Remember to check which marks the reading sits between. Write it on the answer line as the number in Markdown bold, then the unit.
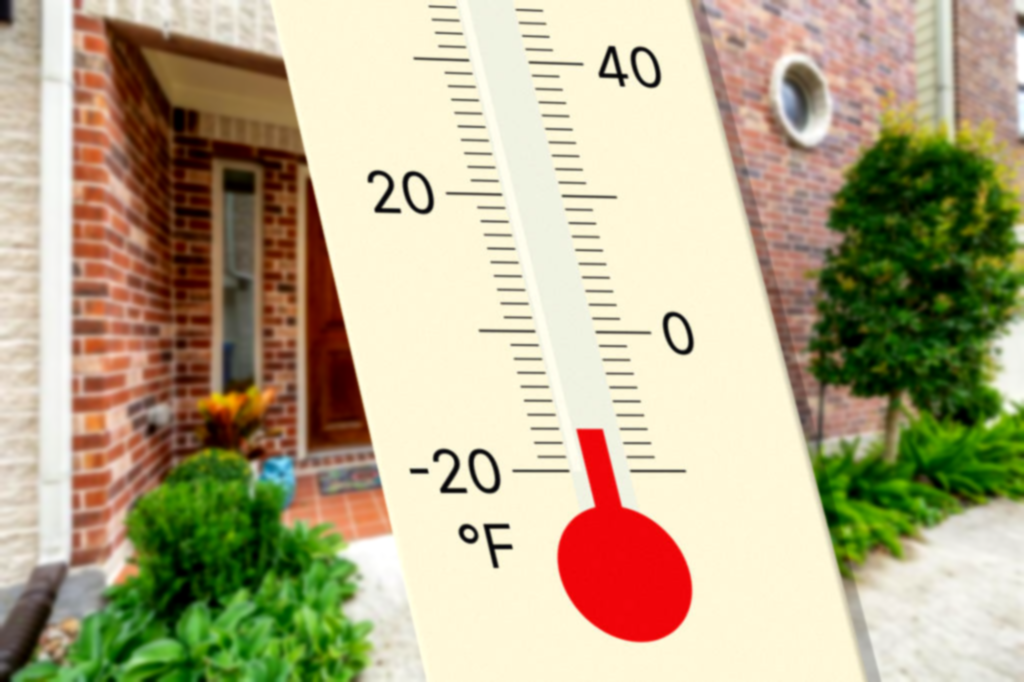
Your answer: **-14** °F
